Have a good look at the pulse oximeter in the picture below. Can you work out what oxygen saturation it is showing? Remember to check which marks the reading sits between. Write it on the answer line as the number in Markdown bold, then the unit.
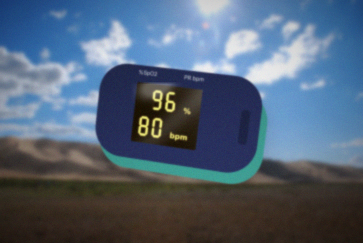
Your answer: **96** %
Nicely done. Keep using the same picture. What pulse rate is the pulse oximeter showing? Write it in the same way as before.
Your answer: **80** bpm
